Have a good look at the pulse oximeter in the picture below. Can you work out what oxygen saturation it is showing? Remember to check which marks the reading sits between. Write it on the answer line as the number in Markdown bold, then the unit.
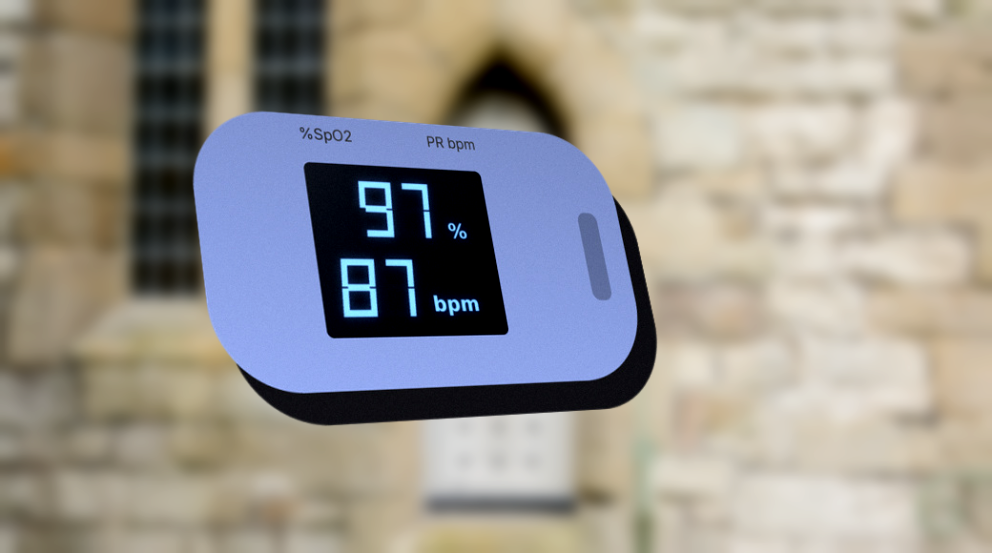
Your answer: **97** %
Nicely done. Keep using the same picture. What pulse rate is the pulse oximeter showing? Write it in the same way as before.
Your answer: **87** bpm
